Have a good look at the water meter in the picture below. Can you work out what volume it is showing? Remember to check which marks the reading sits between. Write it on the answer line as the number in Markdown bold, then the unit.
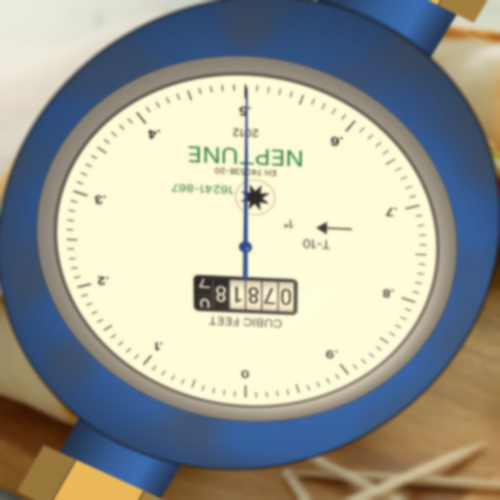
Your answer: **78186.50** ft³
